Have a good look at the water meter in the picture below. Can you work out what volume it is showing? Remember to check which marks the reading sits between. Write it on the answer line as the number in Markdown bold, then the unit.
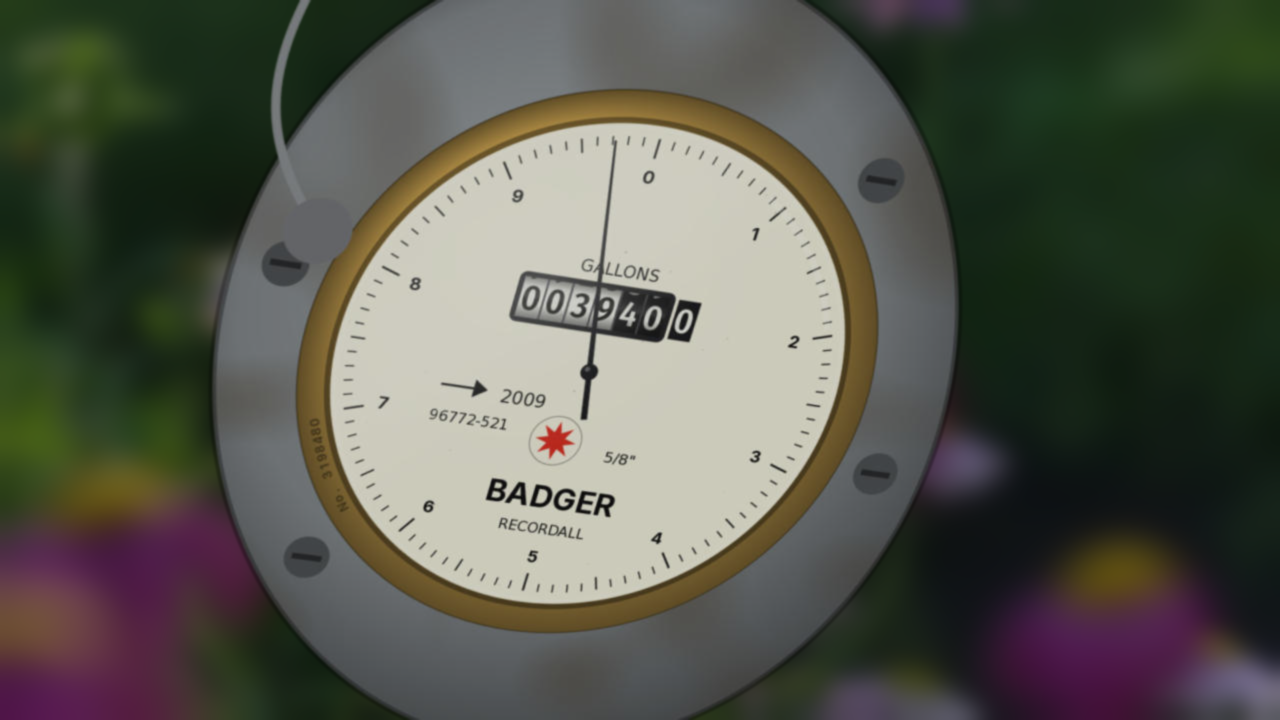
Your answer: **39399.7** gal
